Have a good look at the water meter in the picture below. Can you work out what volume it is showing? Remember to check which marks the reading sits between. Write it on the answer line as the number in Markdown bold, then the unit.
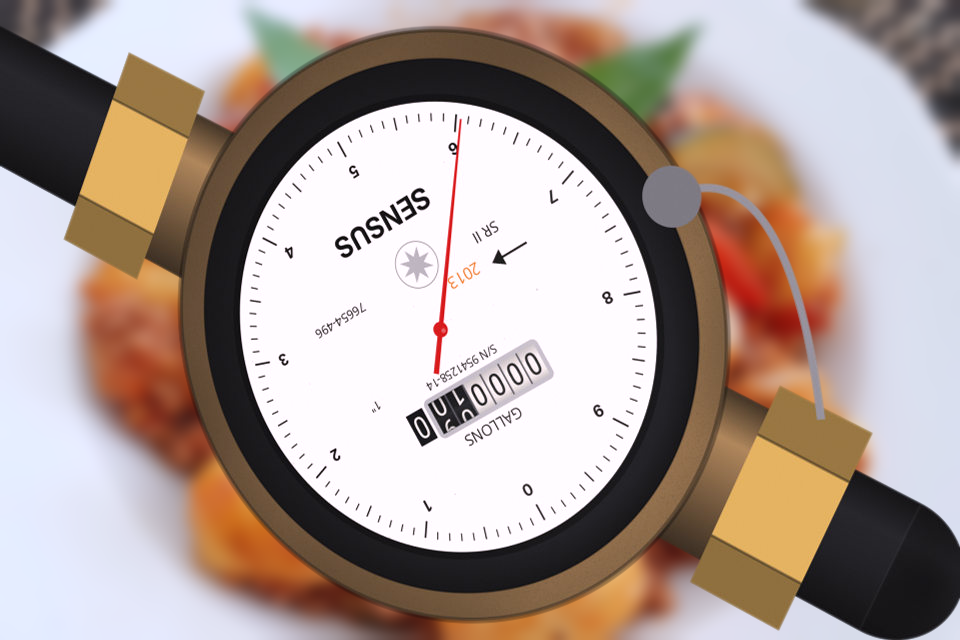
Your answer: **96.0** gal
